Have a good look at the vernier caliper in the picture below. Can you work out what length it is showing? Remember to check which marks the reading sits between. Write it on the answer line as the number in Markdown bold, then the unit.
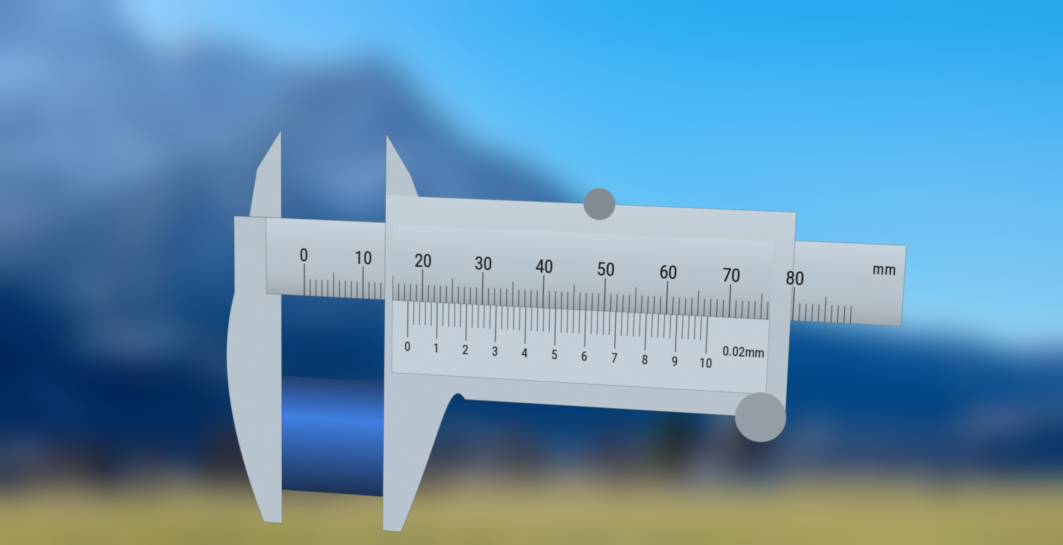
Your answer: **17.6** mm
